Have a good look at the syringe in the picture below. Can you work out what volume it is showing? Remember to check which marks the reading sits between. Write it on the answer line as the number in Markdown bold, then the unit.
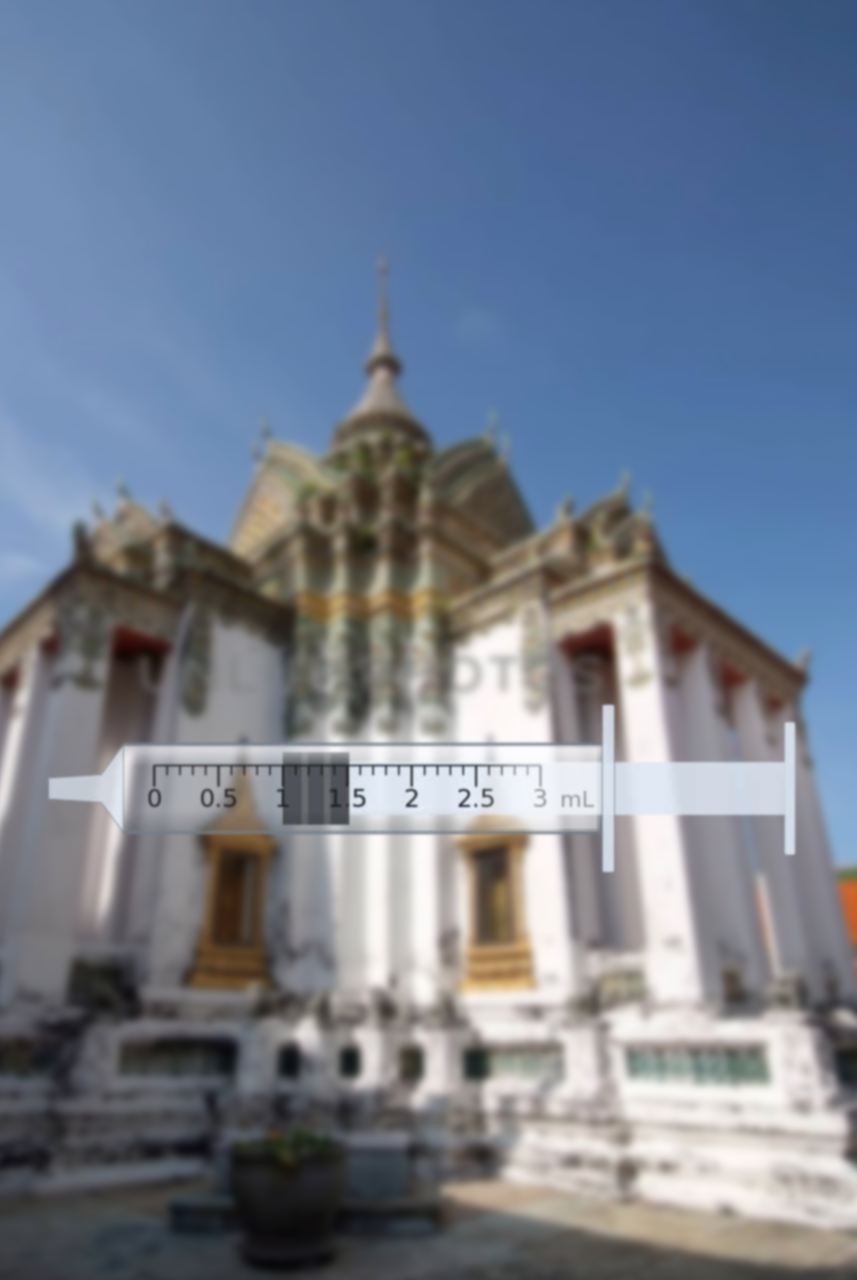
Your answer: **1** mL
